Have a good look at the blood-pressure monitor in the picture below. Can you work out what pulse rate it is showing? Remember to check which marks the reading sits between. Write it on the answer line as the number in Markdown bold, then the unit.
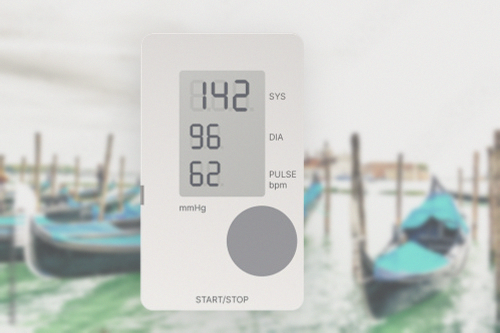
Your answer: **62** bpm
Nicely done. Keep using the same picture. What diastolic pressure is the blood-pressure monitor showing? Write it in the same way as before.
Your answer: **96** mmHg
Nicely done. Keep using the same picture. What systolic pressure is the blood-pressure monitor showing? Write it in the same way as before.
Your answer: **142** mmHg
